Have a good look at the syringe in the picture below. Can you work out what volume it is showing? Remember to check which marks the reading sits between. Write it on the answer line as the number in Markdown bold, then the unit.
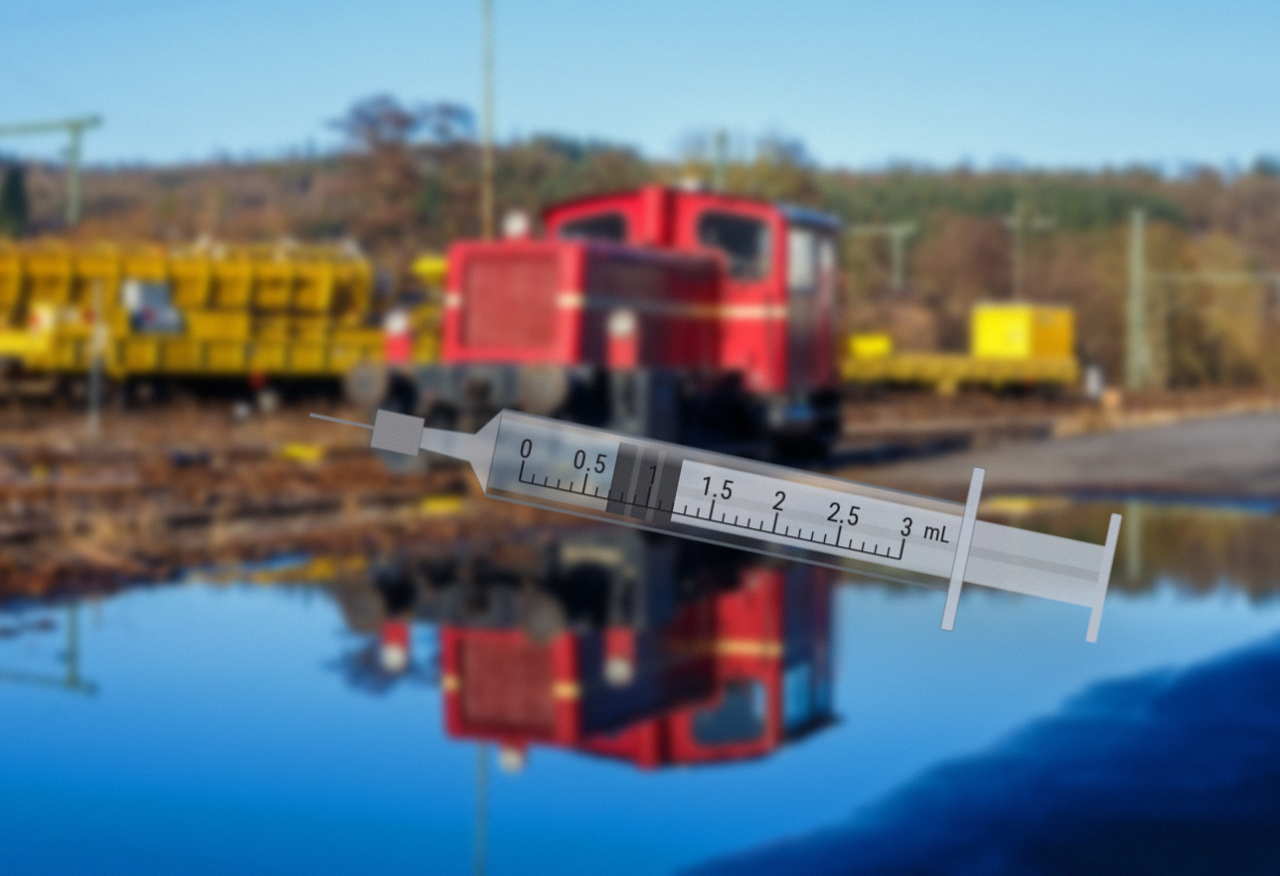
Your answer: **0.7** mL
